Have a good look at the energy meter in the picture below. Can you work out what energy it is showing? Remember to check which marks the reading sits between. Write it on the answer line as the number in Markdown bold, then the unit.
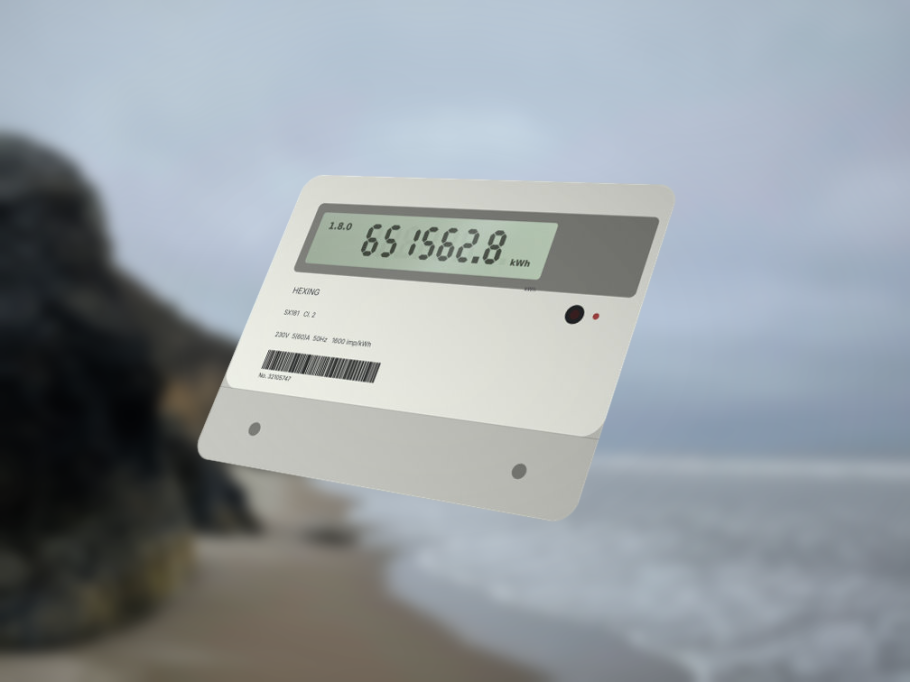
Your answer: **651562.8** kWh
